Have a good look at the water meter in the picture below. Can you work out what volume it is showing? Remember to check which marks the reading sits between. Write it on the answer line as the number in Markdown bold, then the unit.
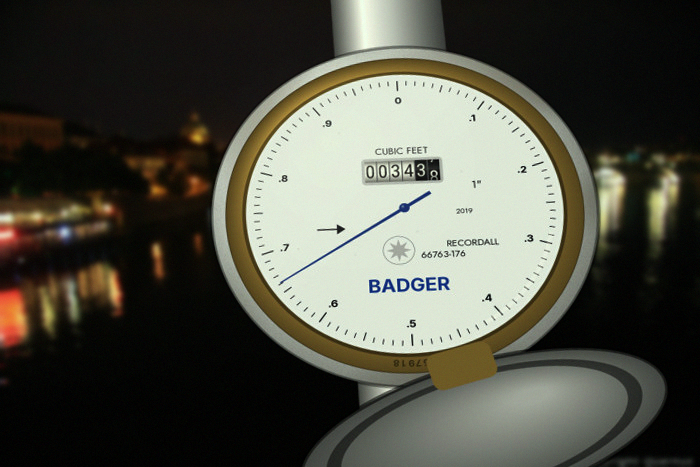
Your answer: **3437.66** ft³
